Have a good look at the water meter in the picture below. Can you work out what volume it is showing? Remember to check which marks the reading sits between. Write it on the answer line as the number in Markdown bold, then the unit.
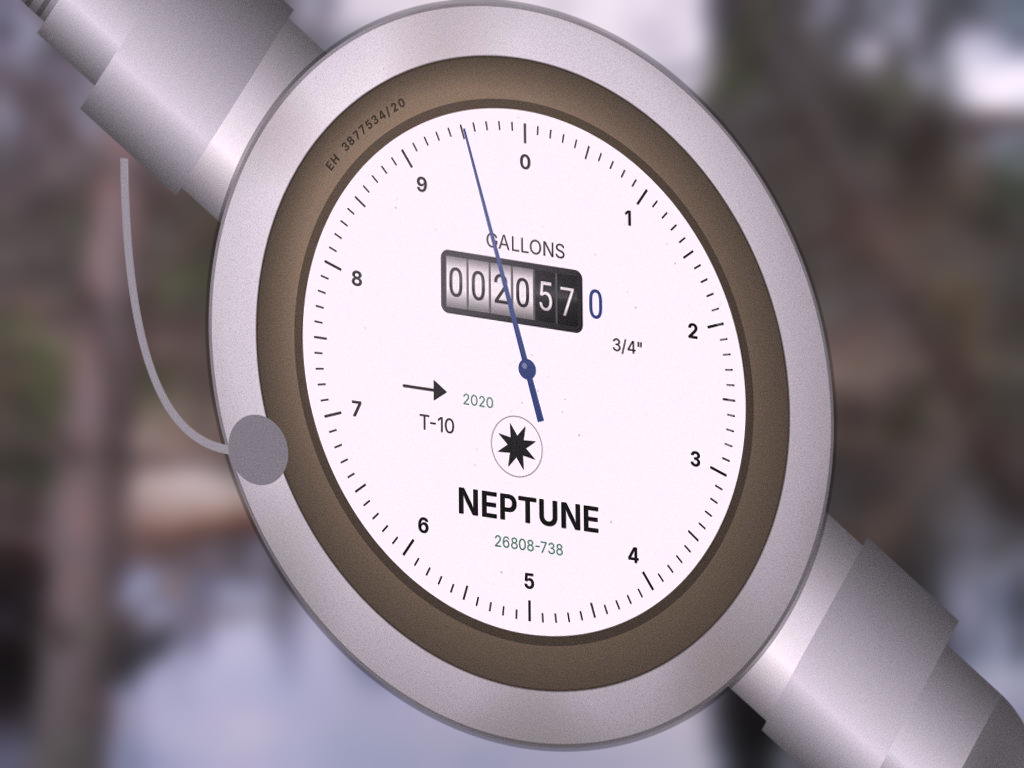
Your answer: **20569.5** gal
